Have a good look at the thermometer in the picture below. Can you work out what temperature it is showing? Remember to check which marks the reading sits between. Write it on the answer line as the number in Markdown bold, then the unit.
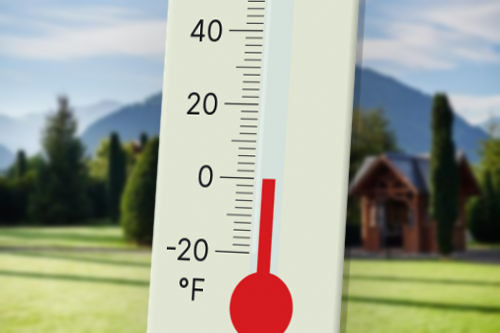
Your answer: **0** °F
